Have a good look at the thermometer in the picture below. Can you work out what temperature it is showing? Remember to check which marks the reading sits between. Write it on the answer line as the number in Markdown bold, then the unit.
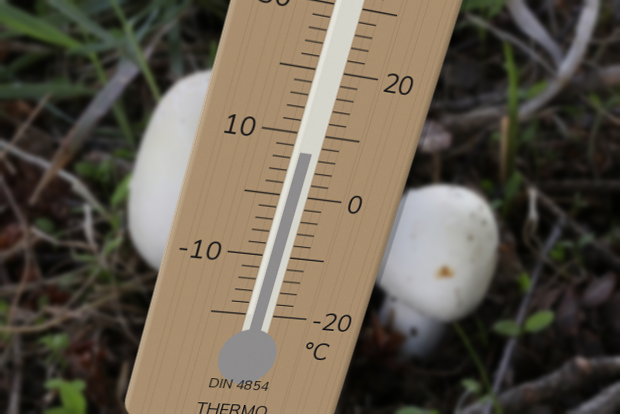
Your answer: **7** °C
